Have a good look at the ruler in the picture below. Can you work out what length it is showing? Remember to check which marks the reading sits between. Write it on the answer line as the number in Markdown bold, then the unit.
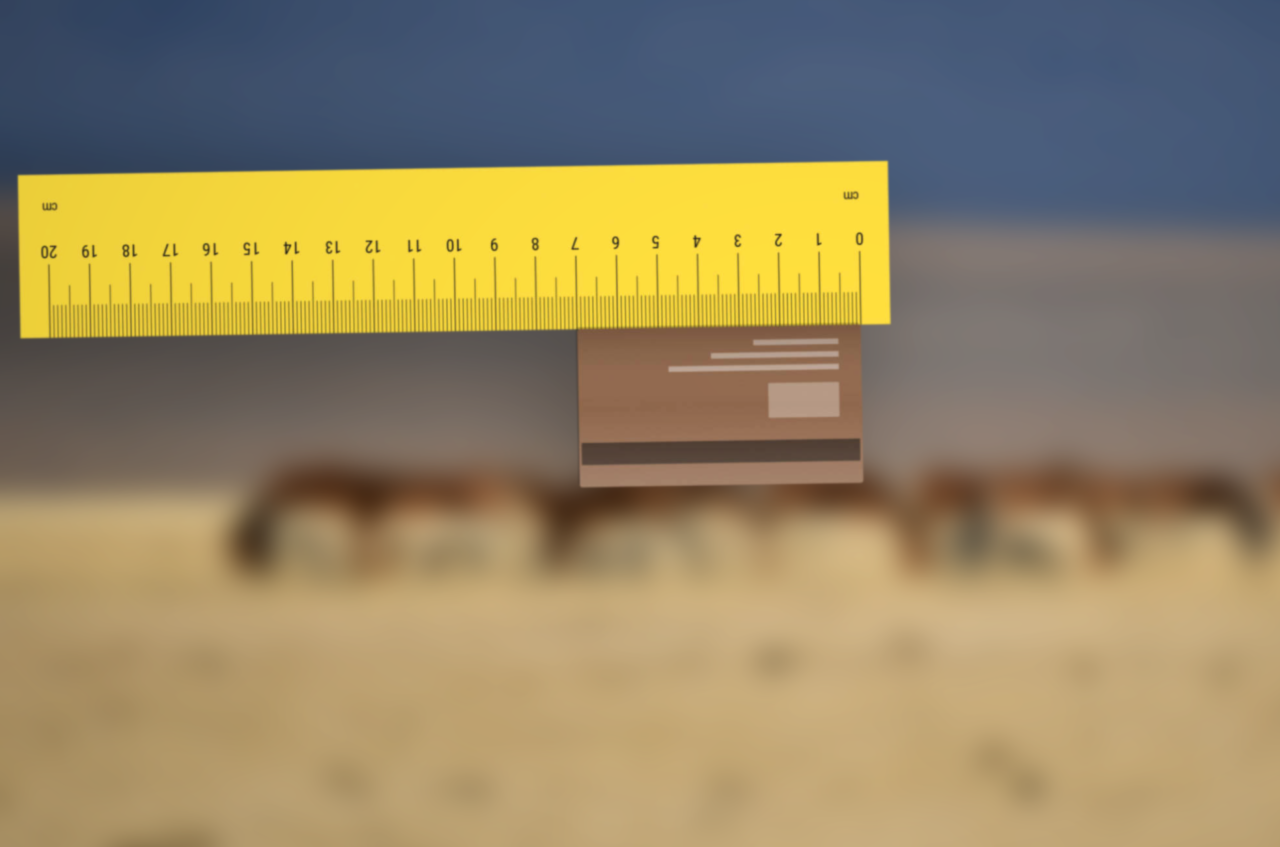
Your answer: **7** cm
